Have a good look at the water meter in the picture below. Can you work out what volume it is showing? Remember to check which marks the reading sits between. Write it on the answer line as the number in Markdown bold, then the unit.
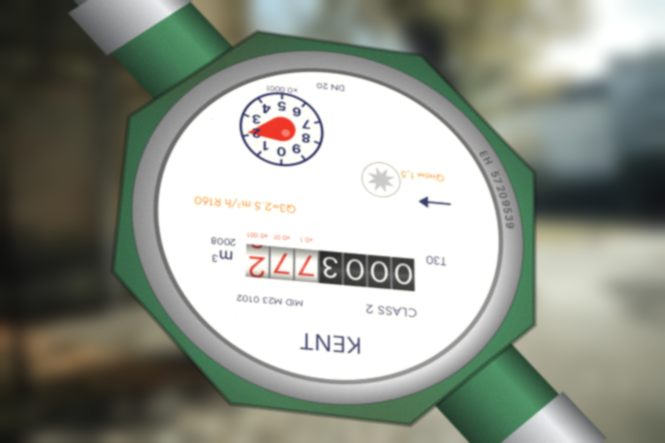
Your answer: **3.7722** m³
